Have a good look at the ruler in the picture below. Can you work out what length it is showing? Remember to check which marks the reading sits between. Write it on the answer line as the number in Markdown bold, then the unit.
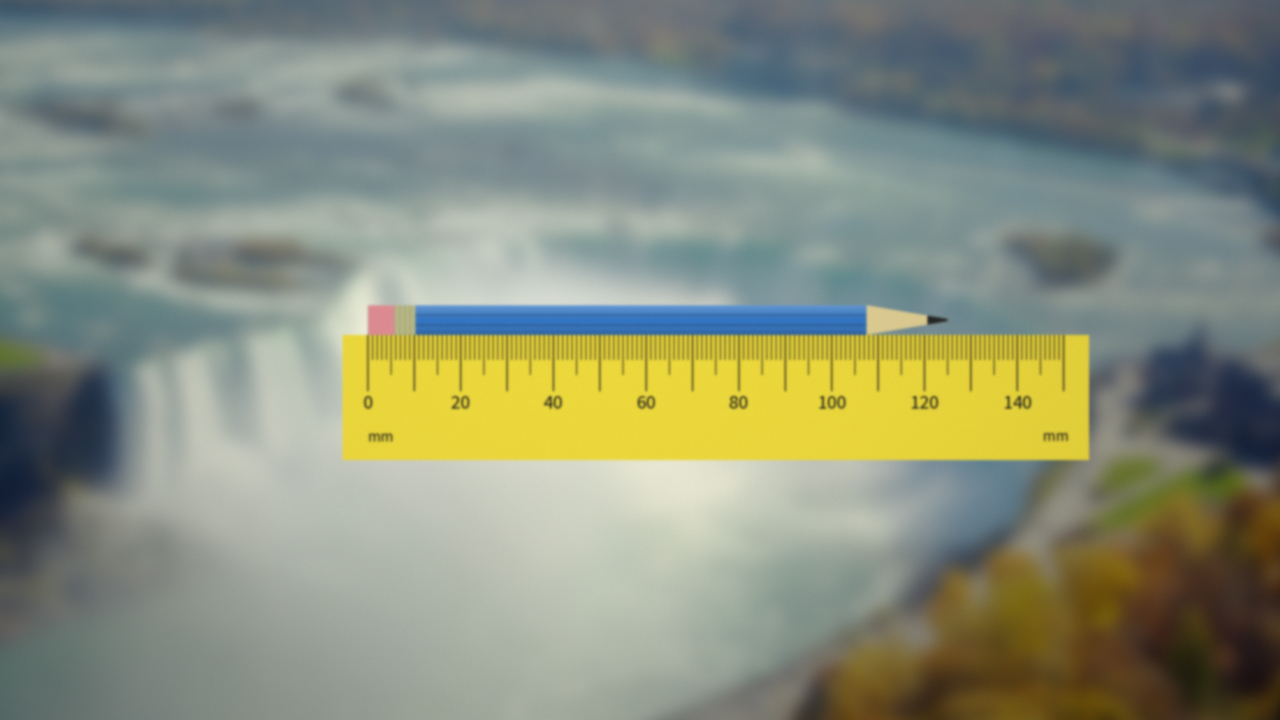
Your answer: **125** mm
